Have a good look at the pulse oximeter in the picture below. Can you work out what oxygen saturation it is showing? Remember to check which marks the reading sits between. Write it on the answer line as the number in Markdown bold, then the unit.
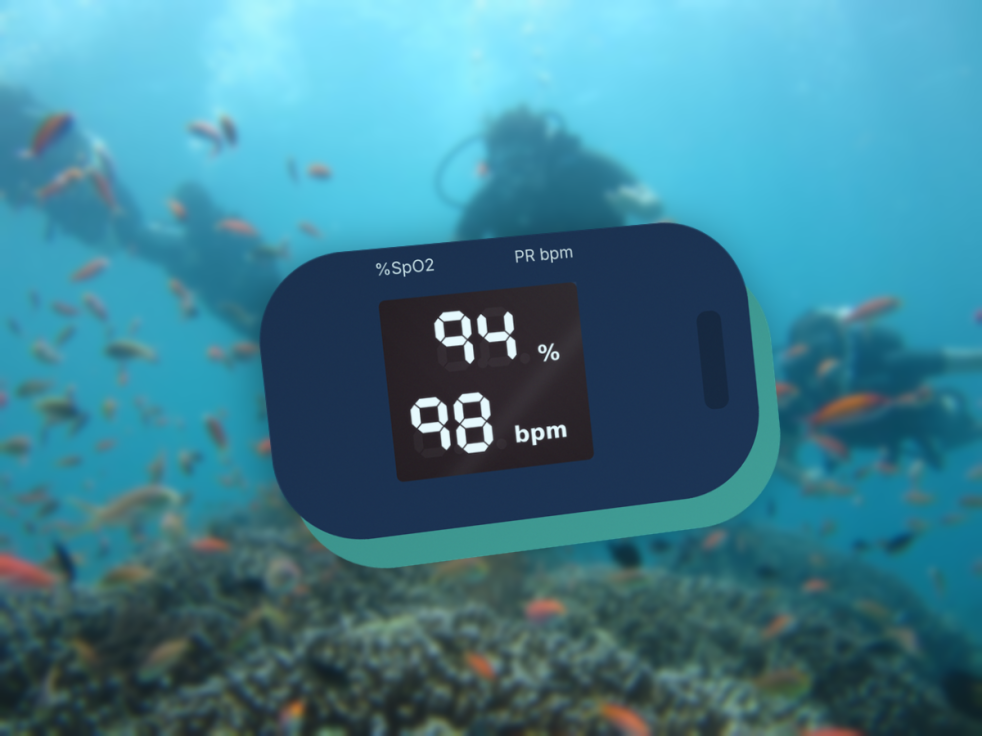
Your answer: **94** %
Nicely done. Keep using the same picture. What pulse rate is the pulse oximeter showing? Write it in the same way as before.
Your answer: **98** bpm
